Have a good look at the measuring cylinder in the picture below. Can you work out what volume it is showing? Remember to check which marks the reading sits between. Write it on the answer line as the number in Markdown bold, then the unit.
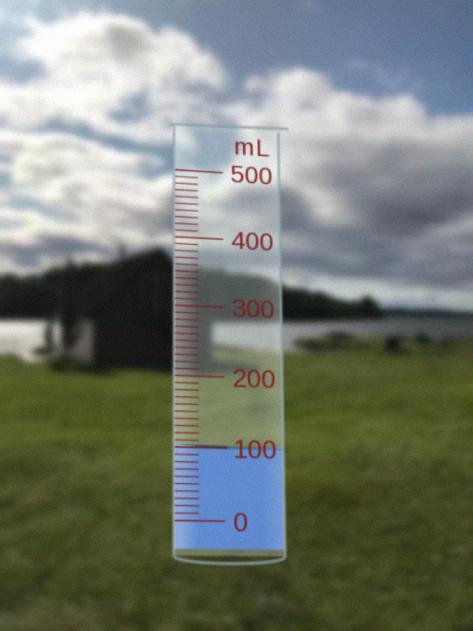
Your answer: **100** mL
